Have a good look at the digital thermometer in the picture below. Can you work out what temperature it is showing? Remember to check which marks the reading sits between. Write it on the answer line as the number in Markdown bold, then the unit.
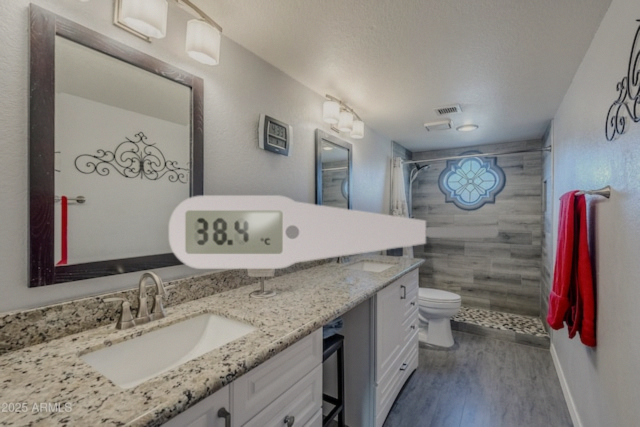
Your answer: **38.4** °C
